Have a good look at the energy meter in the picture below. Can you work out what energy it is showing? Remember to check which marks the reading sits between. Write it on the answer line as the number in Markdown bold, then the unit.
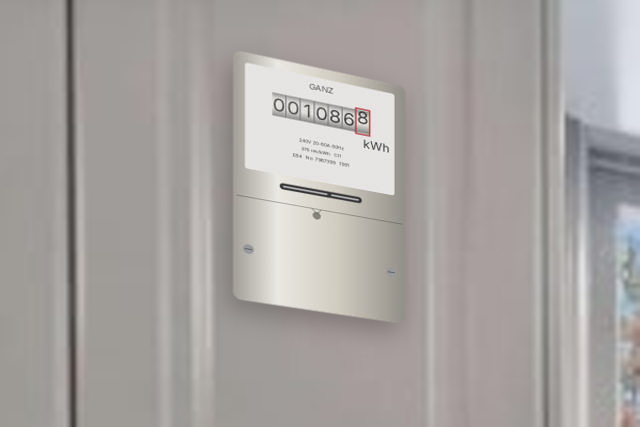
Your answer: **1086.8** kWh
